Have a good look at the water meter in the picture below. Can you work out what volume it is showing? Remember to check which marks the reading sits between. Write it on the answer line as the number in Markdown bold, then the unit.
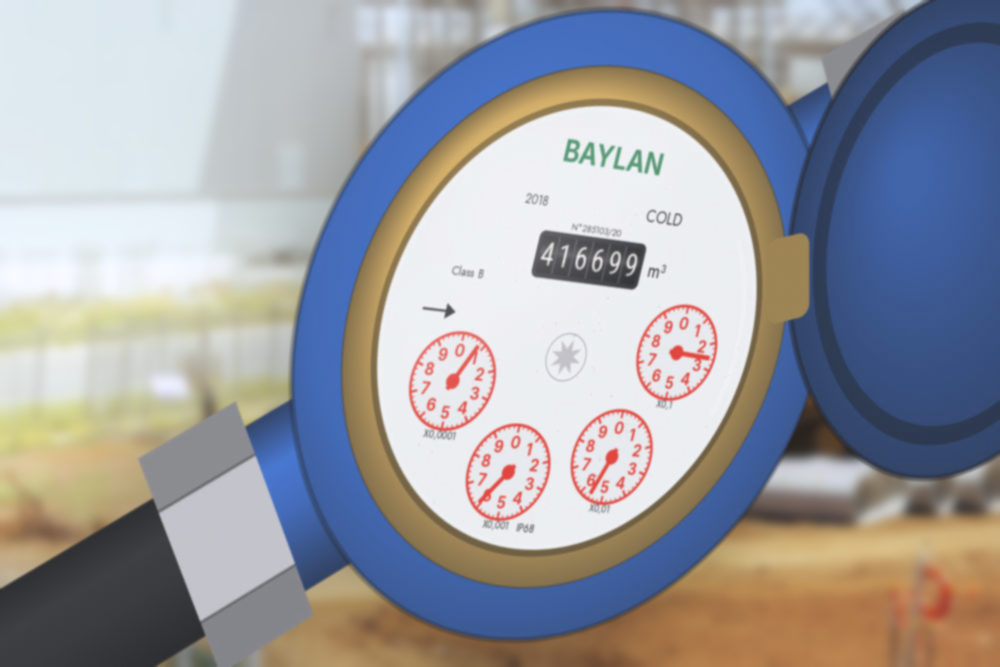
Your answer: **416699.2560** m³
